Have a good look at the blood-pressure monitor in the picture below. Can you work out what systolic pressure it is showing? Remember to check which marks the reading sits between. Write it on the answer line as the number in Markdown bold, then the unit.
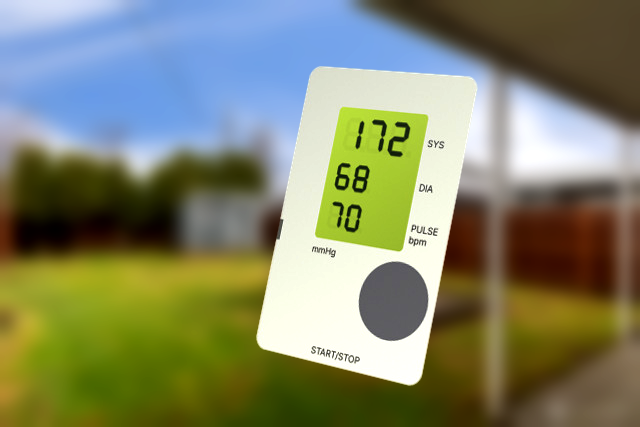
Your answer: **172** mmHg
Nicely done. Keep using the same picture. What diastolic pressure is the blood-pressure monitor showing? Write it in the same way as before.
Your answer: **68** mmHg
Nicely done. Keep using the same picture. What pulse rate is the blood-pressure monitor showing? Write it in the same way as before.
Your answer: **70** bpm
